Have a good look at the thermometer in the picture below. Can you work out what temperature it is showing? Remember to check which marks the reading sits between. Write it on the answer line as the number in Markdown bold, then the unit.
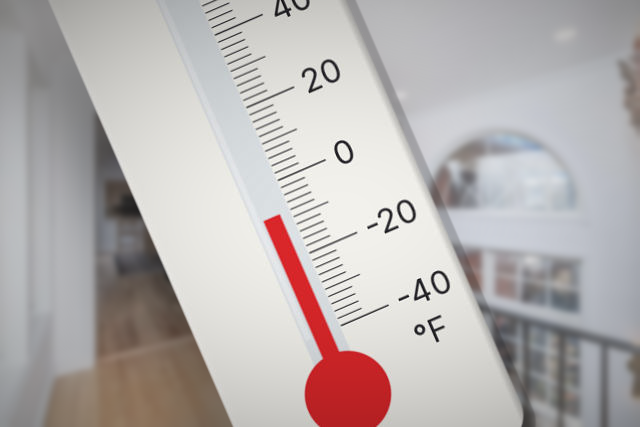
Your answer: **-8** °F
